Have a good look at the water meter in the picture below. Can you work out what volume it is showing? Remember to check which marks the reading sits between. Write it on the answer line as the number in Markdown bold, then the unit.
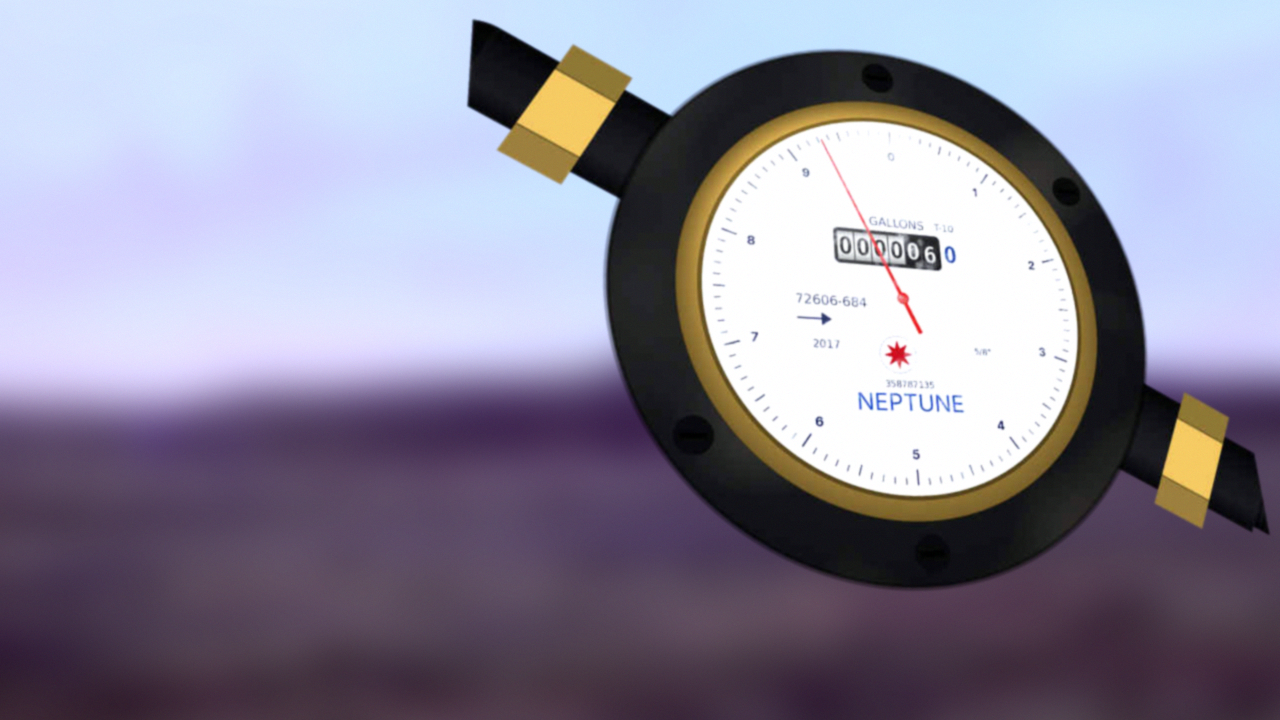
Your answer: **59.3** gal
